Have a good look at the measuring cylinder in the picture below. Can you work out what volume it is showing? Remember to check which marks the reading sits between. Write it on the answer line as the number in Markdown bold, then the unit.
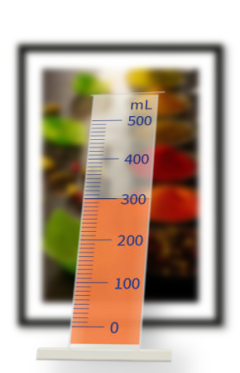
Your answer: **300** mL
